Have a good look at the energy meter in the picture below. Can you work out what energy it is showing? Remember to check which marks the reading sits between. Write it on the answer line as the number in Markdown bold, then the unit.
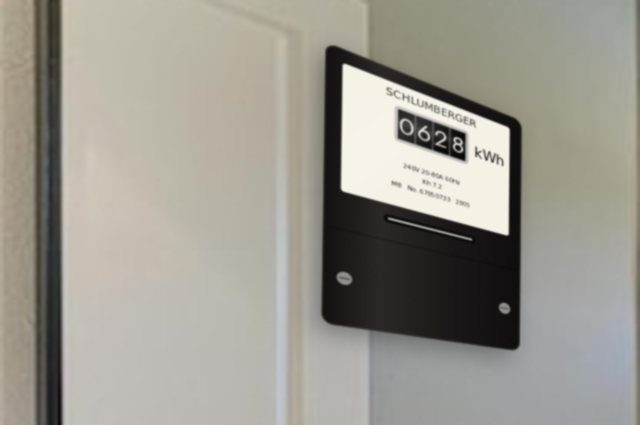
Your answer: **628** kWh
